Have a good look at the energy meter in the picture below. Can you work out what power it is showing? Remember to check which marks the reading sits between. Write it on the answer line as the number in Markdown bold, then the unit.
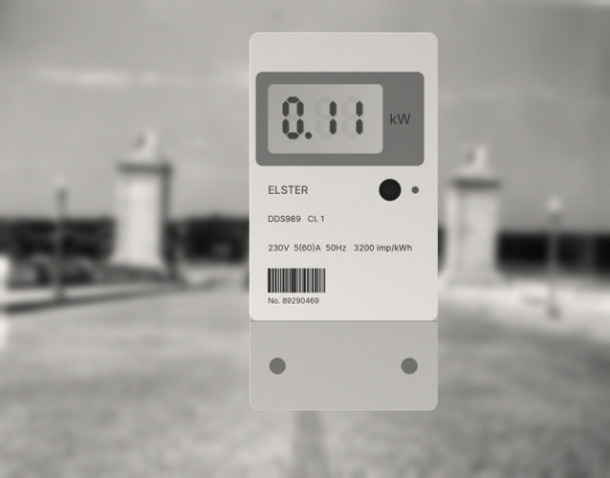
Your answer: **0.11** kW
